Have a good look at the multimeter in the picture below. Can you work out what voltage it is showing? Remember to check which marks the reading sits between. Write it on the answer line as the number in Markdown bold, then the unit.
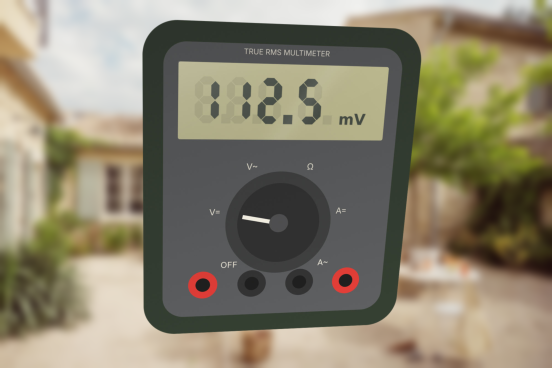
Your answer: **112.5** mV
